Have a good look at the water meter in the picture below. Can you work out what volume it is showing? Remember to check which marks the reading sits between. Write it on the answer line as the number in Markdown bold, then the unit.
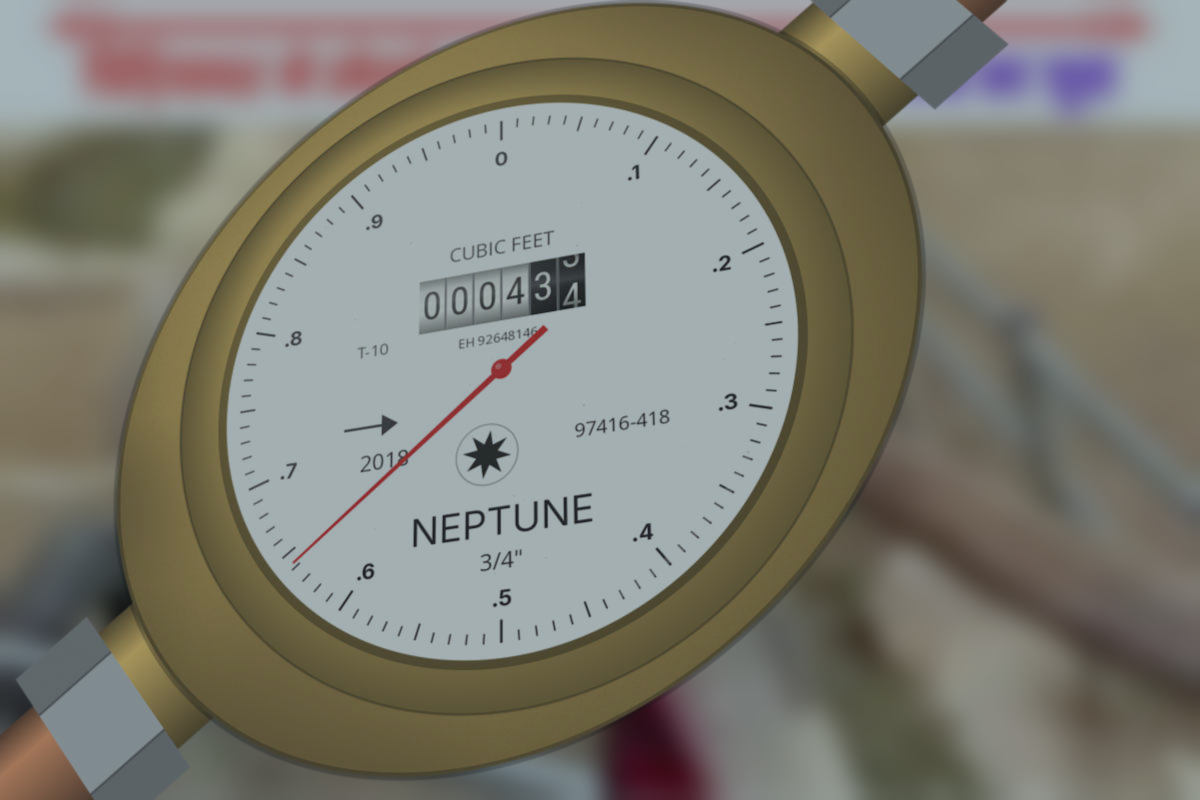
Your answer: **433.64** ft³
